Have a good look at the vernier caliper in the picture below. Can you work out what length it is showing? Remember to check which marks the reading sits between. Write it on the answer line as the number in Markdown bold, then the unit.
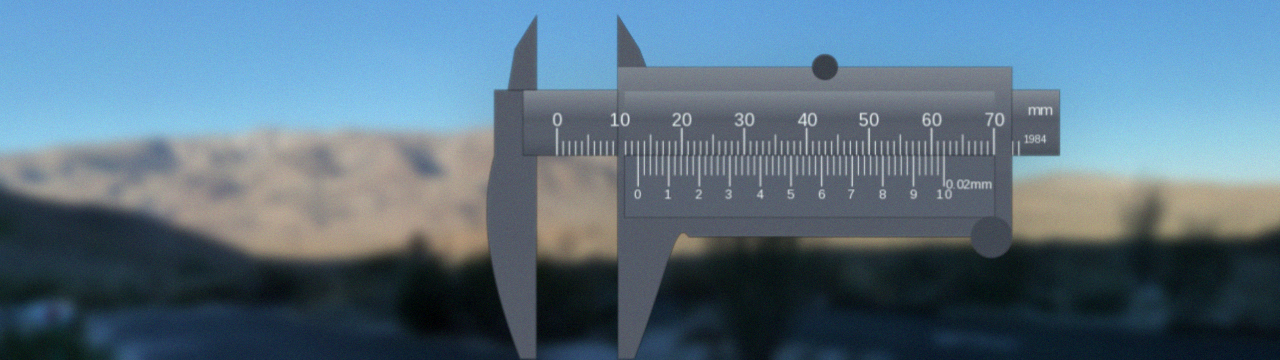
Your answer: **13.0** mm
